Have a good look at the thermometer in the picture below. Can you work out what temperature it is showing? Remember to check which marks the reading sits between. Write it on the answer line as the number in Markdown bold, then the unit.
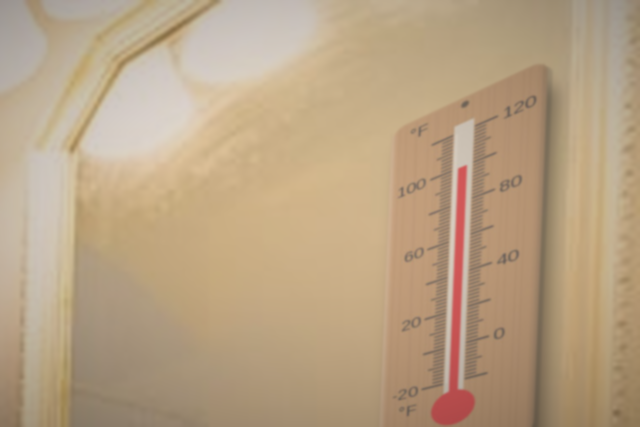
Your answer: **100** °F
